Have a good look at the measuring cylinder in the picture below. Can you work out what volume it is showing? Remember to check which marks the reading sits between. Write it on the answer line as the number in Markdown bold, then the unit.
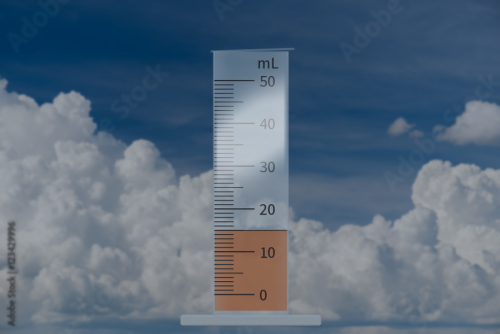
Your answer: **15** mL
